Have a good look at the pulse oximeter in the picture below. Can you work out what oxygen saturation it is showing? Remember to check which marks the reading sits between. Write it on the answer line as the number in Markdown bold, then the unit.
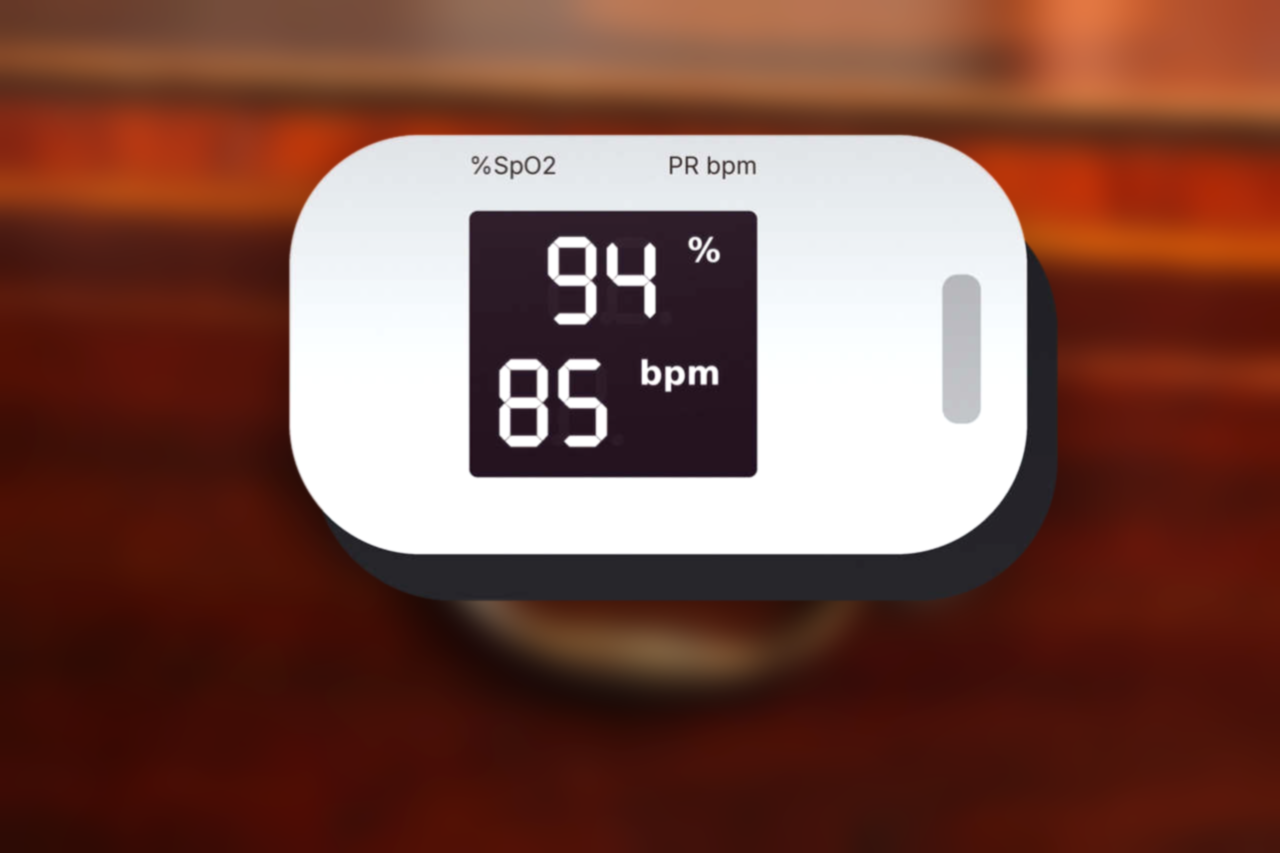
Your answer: **94** %
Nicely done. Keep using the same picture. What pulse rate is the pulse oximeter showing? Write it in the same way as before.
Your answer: **85** bpm
